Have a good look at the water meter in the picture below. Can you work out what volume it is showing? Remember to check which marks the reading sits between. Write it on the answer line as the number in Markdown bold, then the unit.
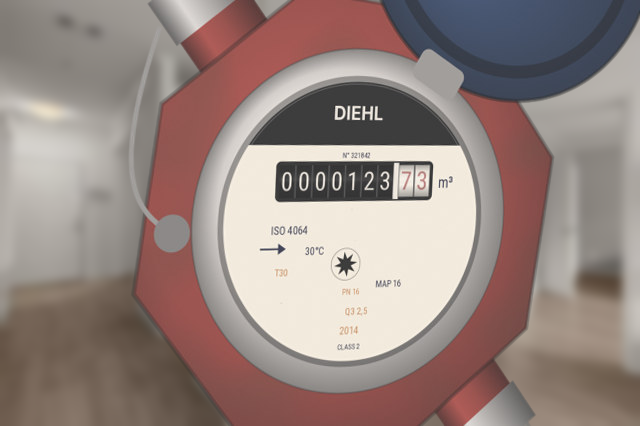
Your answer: **123.73** m³
